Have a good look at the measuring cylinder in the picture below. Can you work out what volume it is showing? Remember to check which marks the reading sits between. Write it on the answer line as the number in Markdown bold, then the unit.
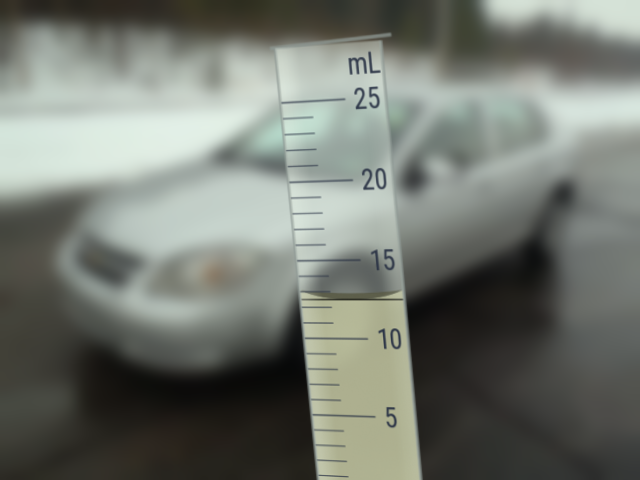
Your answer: **12.5** mL
